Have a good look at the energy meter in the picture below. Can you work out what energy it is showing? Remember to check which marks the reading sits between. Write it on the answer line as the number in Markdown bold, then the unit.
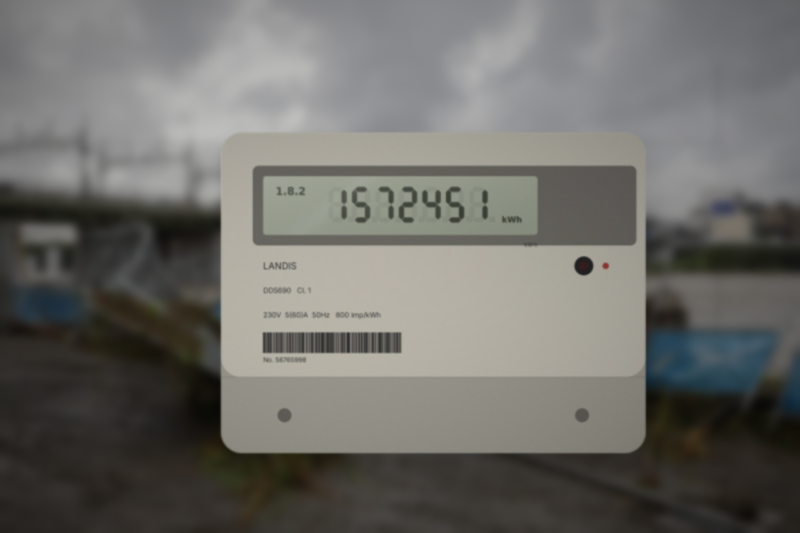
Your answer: **1572451** kWh
